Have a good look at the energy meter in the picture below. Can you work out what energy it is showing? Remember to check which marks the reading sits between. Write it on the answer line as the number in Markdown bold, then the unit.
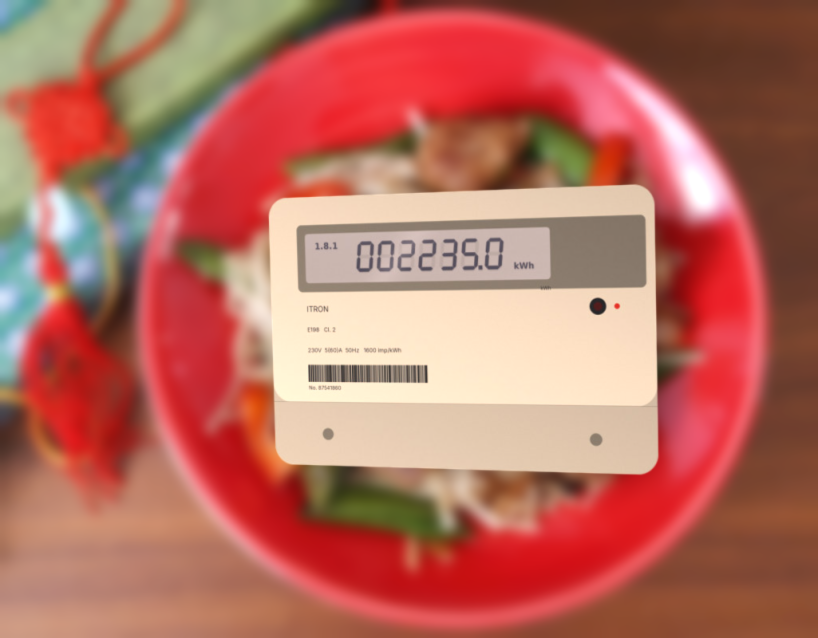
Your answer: **2235.0** kWh
